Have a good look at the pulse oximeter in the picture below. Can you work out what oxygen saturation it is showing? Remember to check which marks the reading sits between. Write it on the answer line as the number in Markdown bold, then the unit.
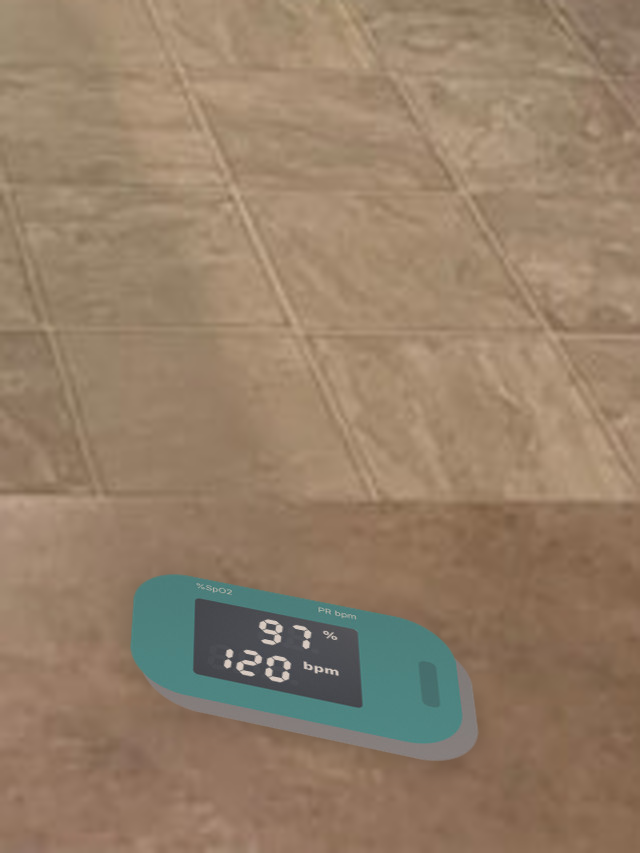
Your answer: **97** %
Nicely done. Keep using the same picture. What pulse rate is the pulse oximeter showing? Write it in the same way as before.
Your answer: **120** bpm
